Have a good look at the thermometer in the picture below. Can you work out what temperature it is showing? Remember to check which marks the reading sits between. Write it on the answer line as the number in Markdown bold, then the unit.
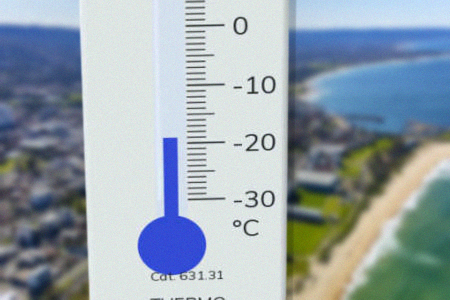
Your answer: **-19** °C
